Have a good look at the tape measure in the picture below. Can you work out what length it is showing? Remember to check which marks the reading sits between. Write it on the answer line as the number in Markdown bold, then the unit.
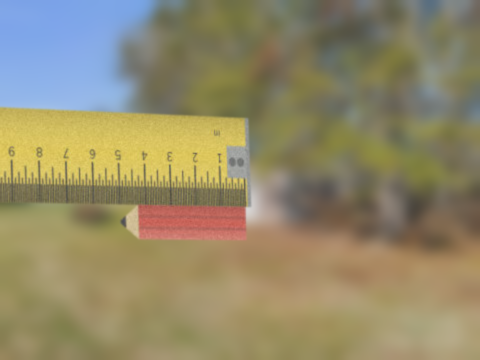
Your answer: **5** in
